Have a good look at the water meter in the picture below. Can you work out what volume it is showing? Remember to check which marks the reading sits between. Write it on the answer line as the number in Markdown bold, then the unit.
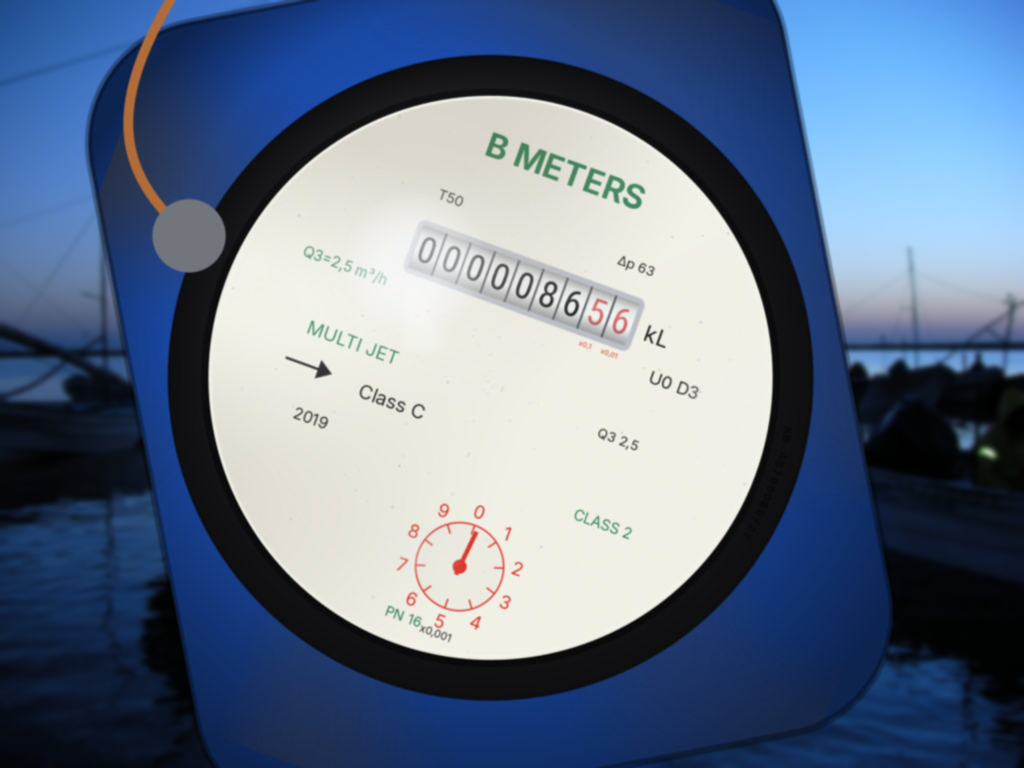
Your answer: **86.560** kL
